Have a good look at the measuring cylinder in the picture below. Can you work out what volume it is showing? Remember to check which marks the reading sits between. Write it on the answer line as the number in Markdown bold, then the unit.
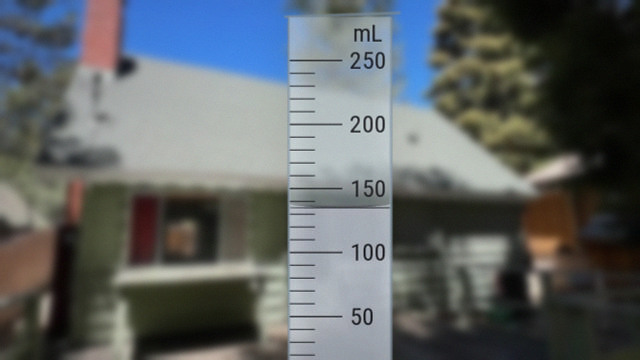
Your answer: **135** mL
